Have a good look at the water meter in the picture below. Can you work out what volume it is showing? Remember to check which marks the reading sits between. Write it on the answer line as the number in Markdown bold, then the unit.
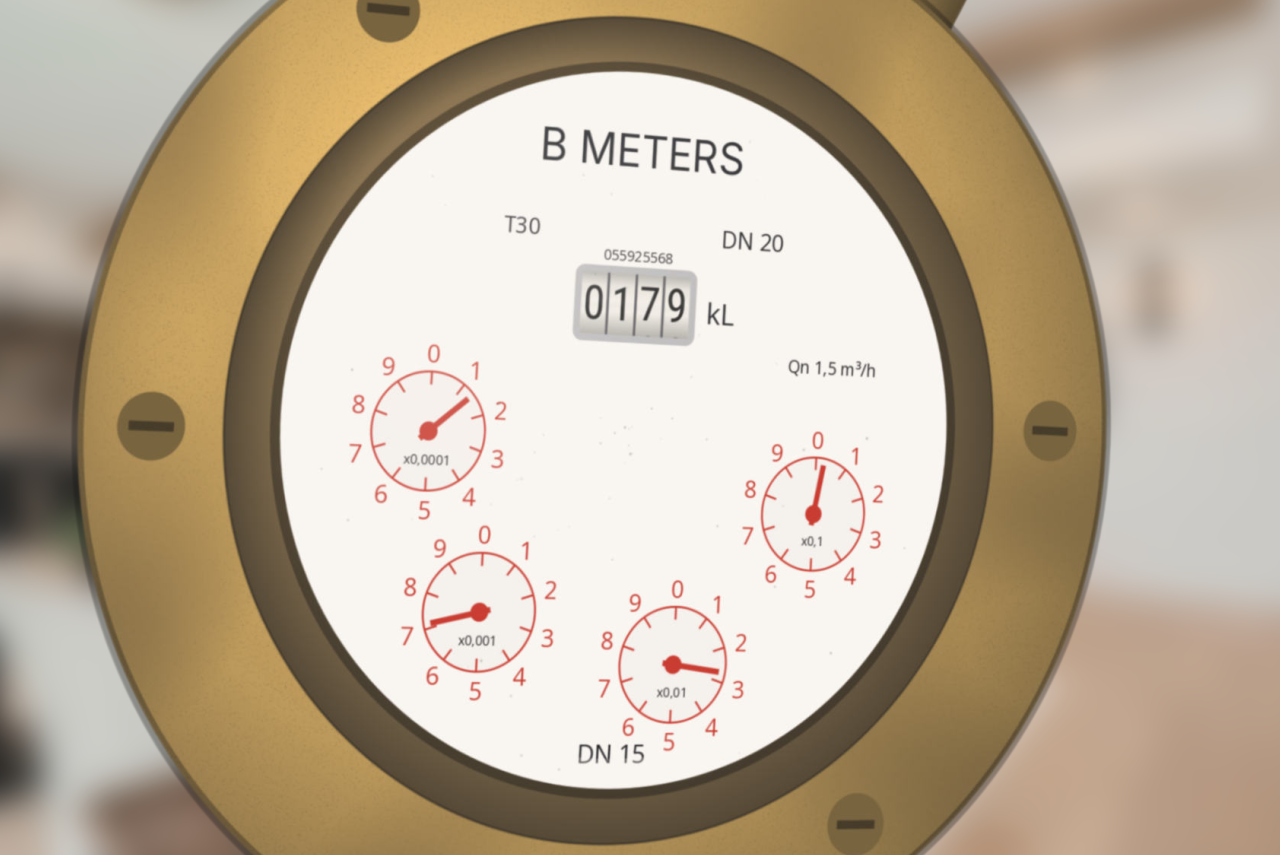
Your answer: **179.0271** kL
